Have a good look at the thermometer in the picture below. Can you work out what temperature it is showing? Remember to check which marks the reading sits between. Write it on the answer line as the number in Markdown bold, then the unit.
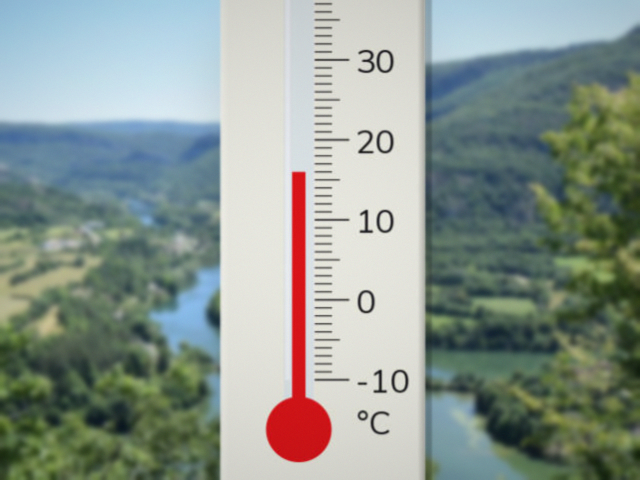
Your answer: **16** °C
